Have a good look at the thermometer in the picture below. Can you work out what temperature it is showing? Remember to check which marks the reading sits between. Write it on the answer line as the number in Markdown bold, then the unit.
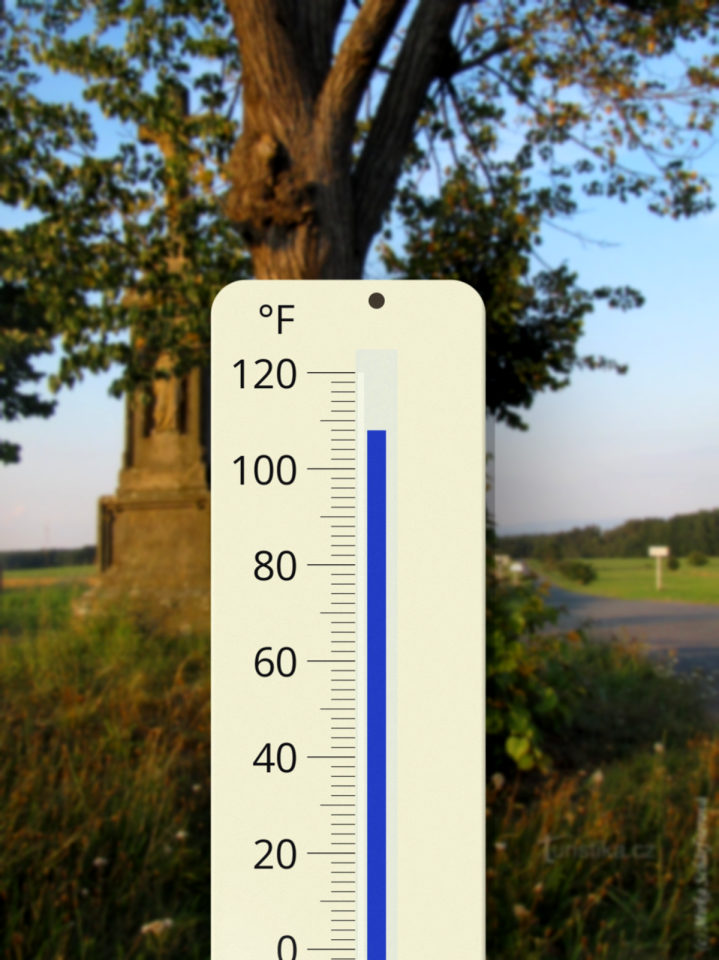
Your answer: **108** °F
